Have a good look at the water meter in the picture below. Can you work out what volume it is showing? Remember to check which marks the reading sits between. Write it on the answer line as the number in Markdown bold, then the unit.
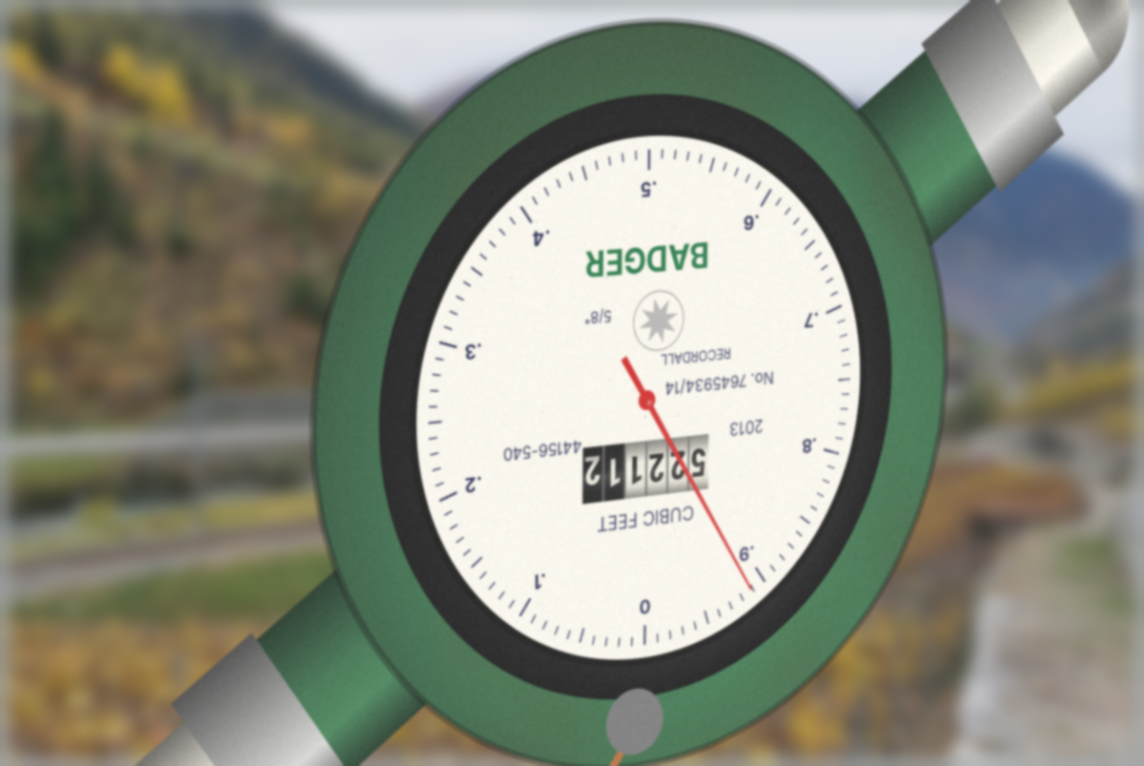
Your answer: **522111.91** ft³
